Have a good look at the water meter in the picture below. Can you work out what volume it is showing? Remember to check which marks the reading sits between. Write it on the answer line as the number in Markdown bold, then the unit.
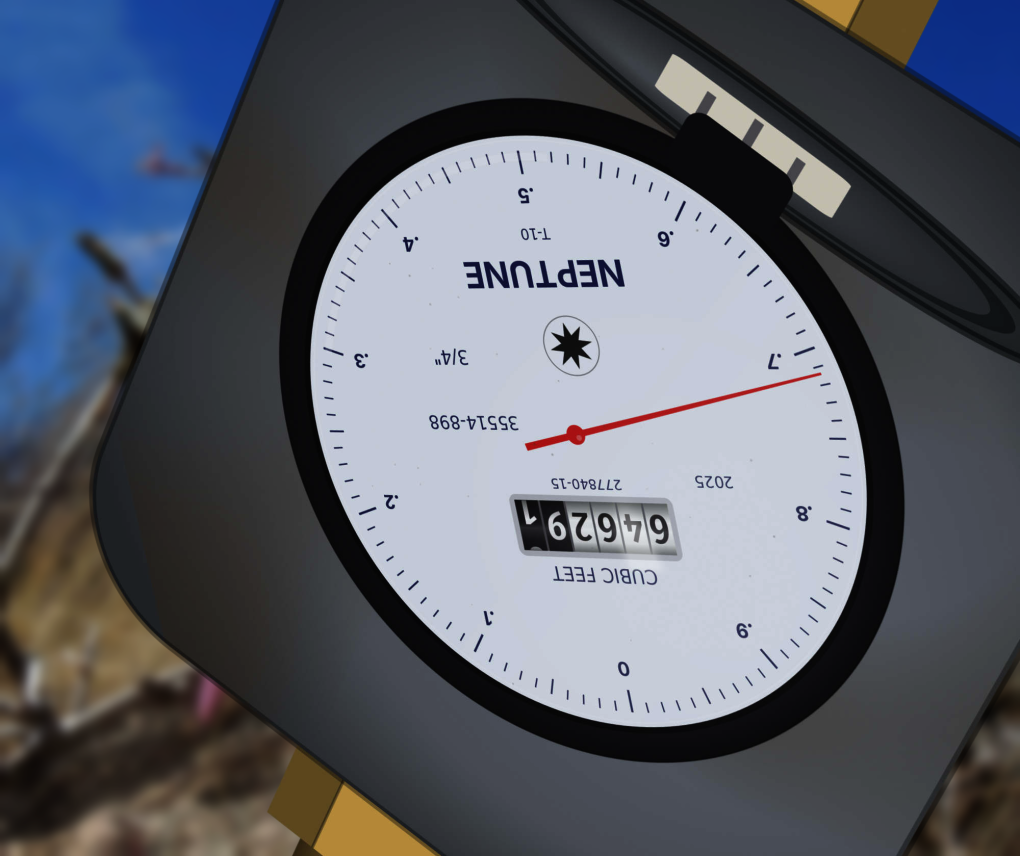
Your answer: **646290.71** ft³
